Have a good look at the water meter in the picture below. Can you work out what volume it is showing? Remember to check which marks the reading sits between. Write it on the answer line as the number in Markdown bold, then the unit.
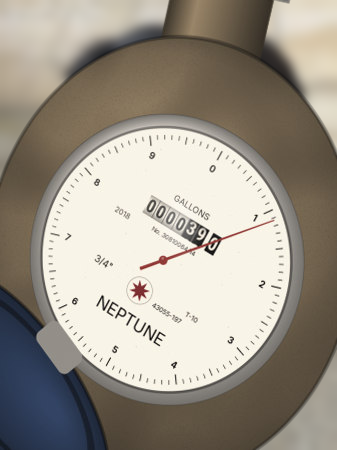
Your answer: **391.1** gal
